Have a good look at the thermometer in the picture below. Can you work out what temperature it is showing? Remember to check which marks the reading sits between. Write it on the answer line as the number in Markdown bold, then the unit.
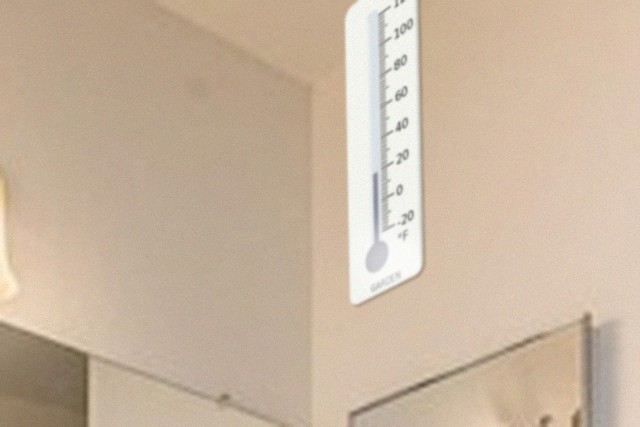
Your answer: **20** °F
